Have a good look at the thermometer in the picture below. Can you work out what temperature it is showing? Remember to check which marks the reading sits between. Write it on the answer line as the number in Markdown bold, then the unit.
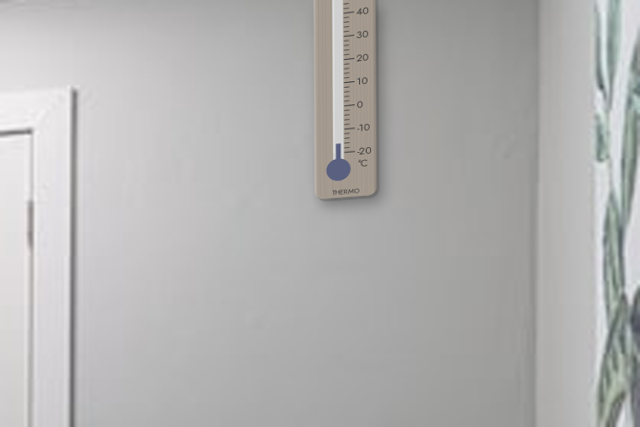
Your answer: **-16** °C
